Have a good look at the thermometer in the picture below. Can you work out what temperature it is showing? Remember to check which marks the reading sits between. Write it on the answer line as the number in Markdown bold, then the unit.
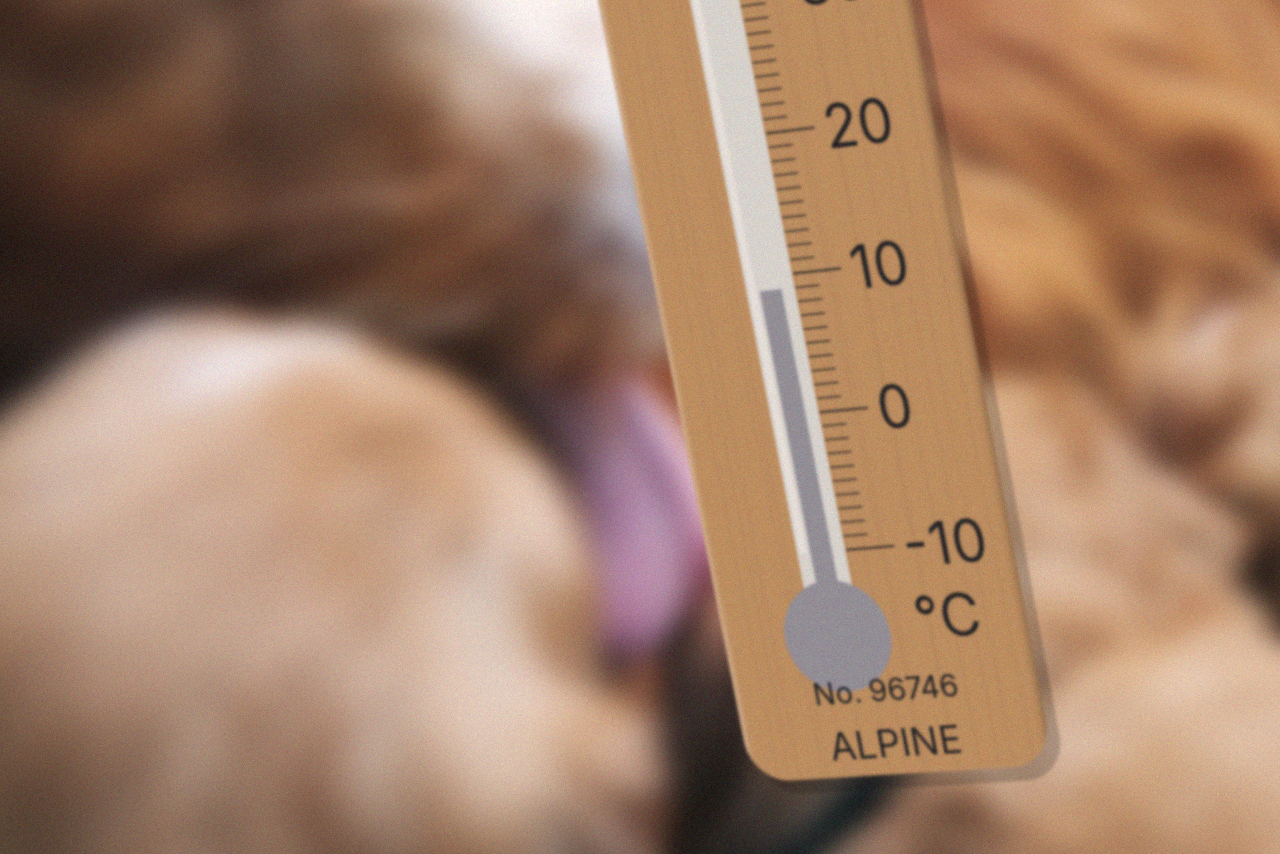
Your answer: **9** °C
